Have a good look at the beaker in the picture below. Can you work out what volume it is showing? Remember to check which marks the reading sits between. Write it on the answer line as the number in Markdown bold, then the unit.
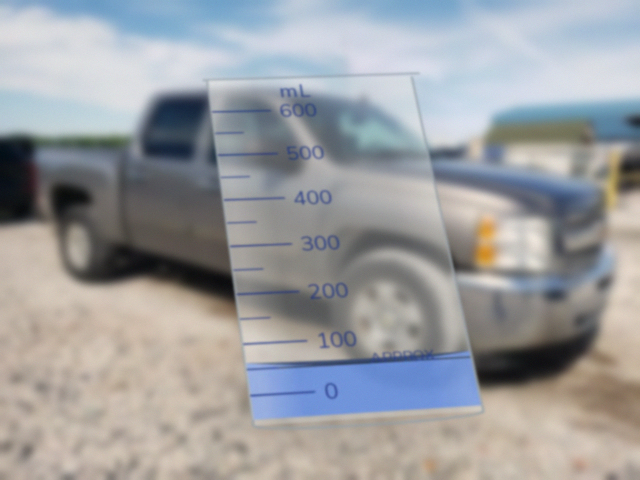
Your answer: **50** mL
